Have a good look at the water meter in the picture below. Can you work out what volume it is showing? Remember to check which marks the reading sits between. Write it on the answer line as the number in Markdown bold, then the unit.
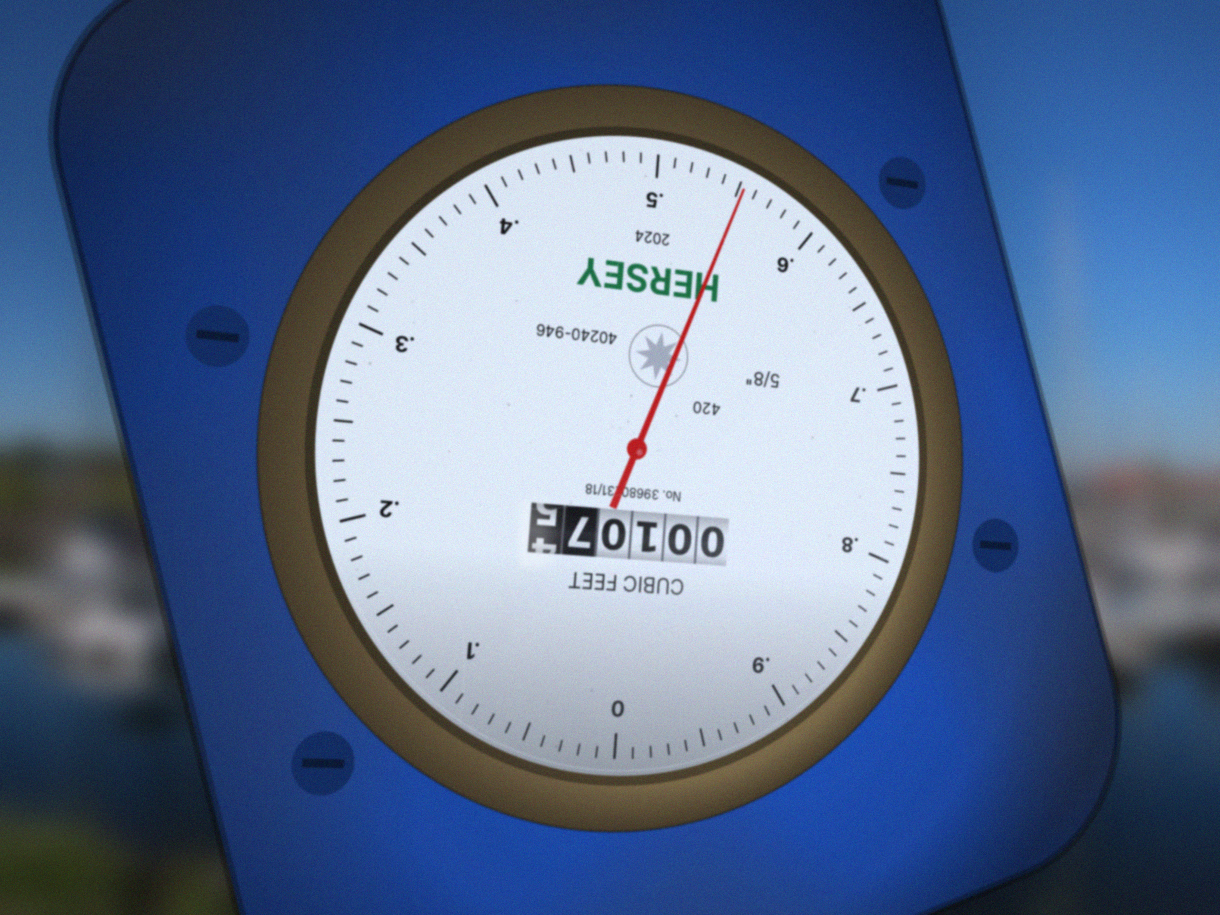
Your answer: **1074.55** ft³
